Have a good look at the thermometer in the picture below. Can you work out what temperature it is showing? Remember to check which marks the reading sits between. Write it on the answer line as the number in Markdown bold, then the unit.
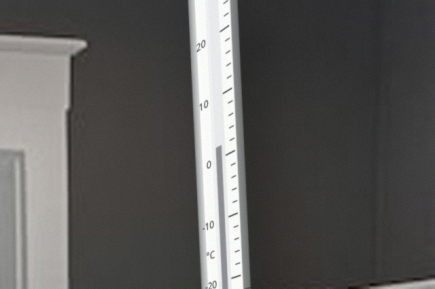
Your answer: **2** °C
